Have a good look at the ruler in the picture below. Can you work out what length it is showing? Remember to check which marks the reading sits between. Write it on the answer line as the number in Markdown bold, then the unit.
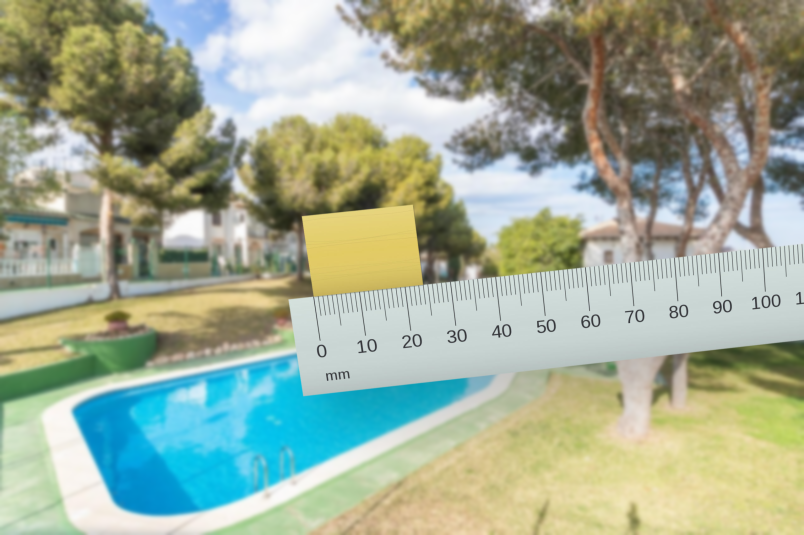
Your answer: **24** mm
